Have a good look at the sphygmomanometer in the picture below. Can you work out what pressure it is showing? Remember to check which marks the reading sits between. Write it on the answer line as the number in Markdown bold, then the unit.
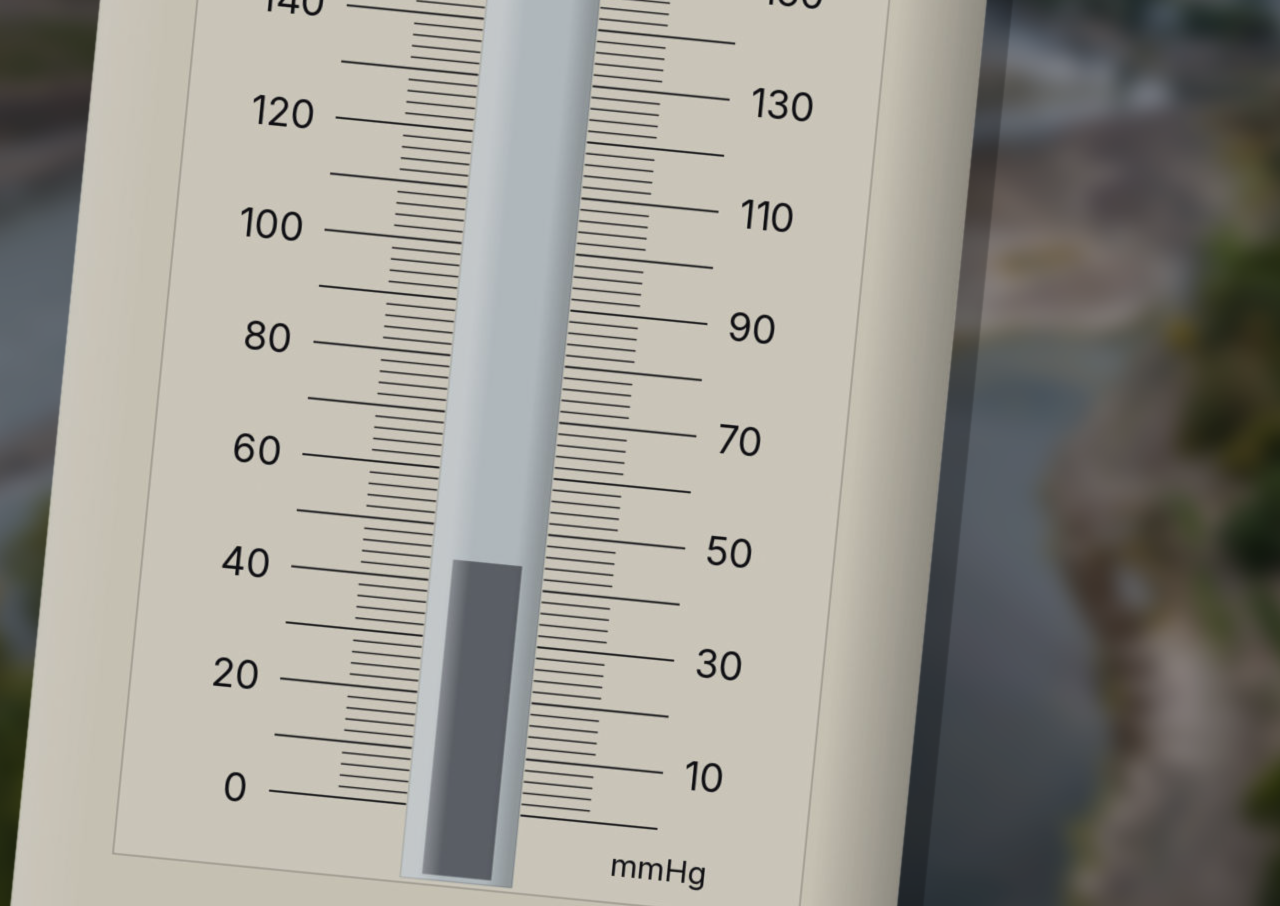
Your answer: **44** mmHg
